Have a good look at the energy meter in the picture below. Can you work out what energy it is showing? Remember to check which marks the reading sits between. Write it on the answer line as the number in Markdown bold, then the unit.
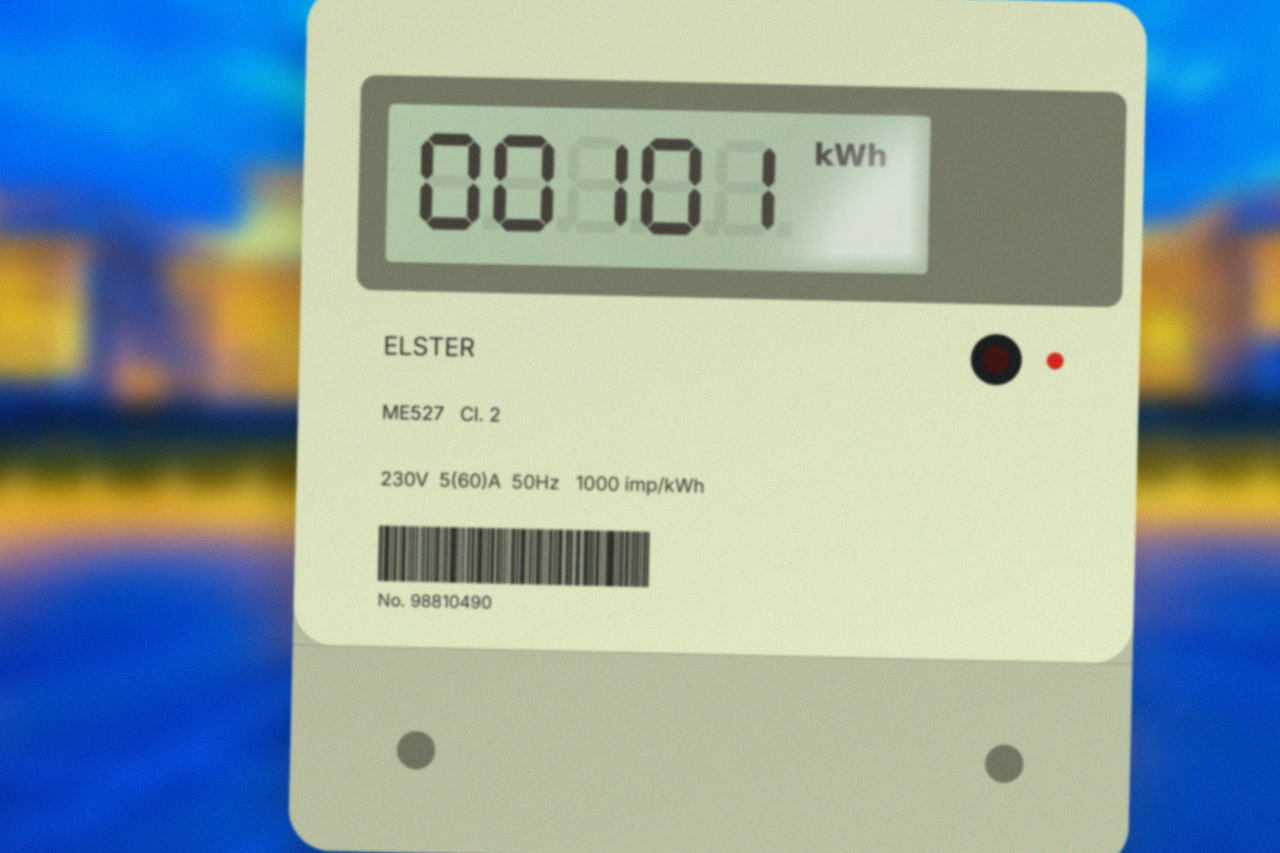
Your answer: **101** kWh
